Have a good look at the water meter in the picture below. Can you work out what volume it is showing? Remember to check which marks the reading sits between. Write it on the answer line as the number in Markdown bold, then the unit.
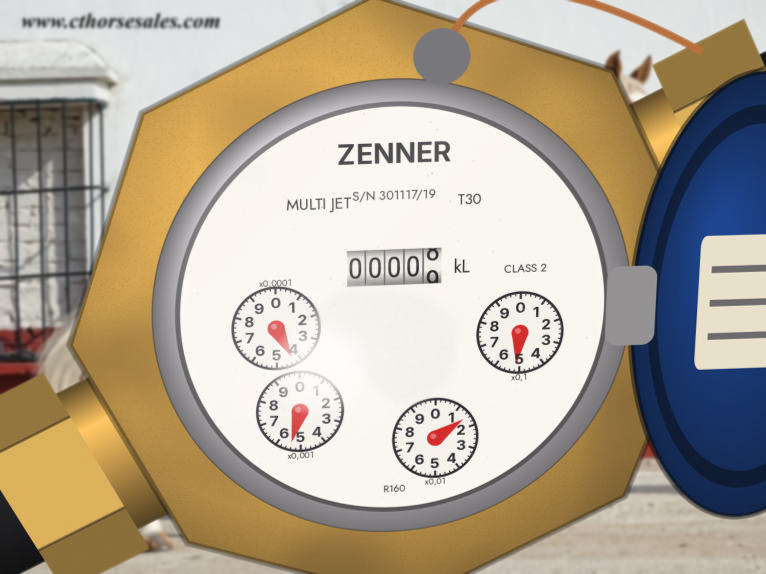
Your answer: **8.5154** kL
